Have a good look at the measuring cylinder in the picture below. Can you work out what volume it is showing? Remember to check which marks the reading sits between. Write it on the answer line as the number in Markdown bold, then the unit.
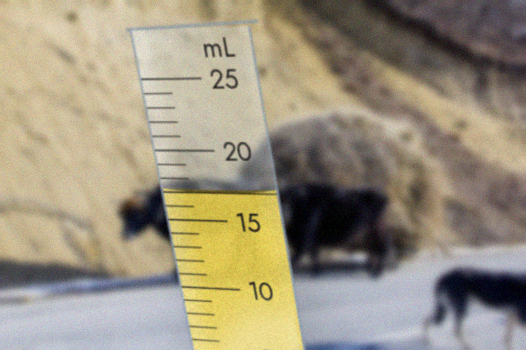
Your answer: **17** mL
